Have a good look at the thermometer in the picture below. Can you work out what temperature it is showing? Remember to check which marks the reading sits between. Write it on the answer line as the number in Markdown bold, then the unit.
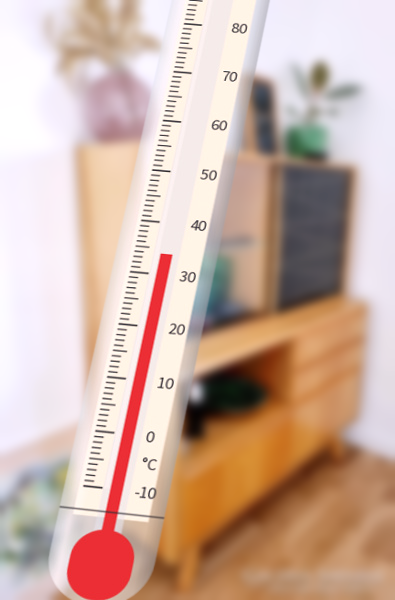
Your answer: **34** °C
